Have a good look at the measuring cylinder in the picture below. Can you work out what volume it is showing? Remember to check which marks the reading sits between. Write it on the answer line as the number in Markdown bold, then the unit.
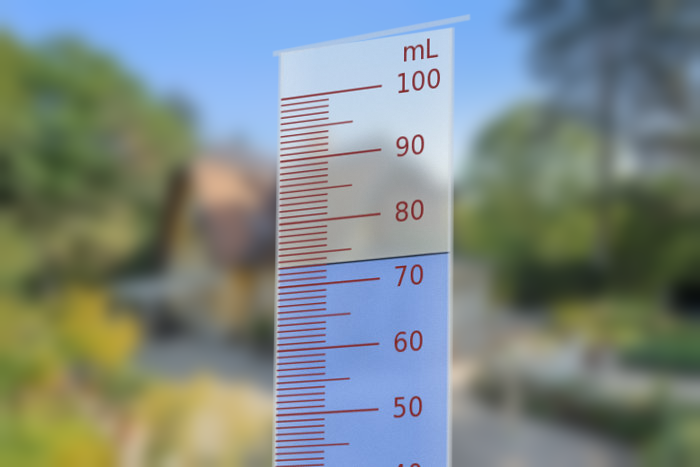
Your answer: **73** mL
